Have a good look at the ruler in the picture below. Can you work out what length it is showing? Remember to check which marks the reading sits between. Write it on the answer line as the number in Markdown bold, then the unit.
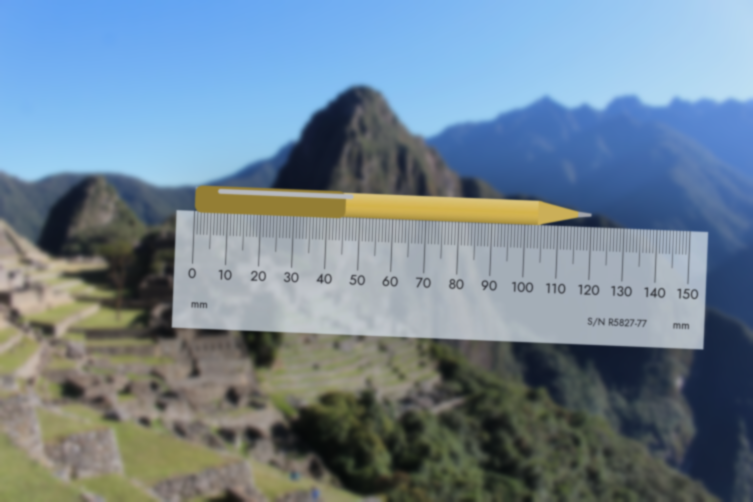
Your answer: **120** mm
